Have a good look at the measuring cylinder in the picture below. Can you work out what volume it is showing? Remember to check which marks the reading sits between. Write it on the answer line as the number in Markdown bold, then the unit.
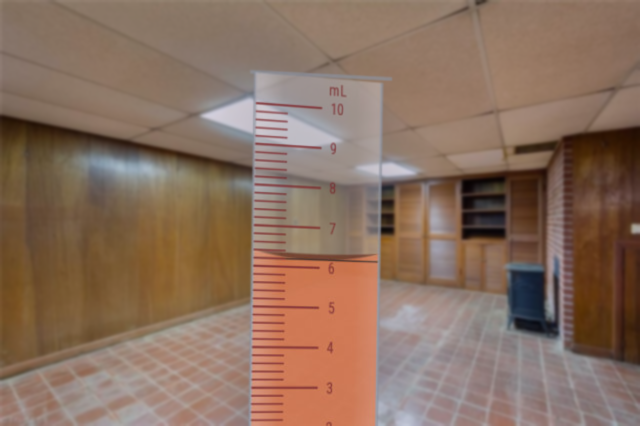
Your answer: **6.2** mL
